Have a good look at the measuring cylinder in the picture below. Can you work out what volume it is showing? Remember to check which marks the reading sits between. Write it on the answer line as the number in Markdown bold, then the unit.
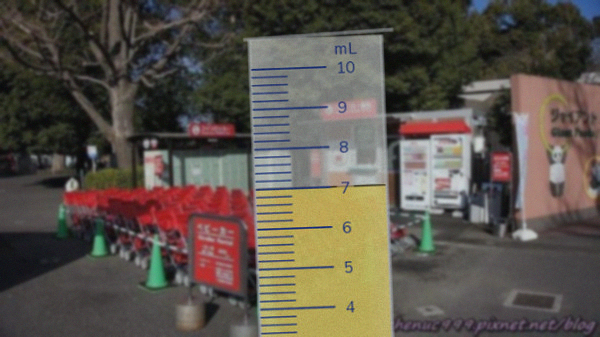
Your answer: **7** mL
